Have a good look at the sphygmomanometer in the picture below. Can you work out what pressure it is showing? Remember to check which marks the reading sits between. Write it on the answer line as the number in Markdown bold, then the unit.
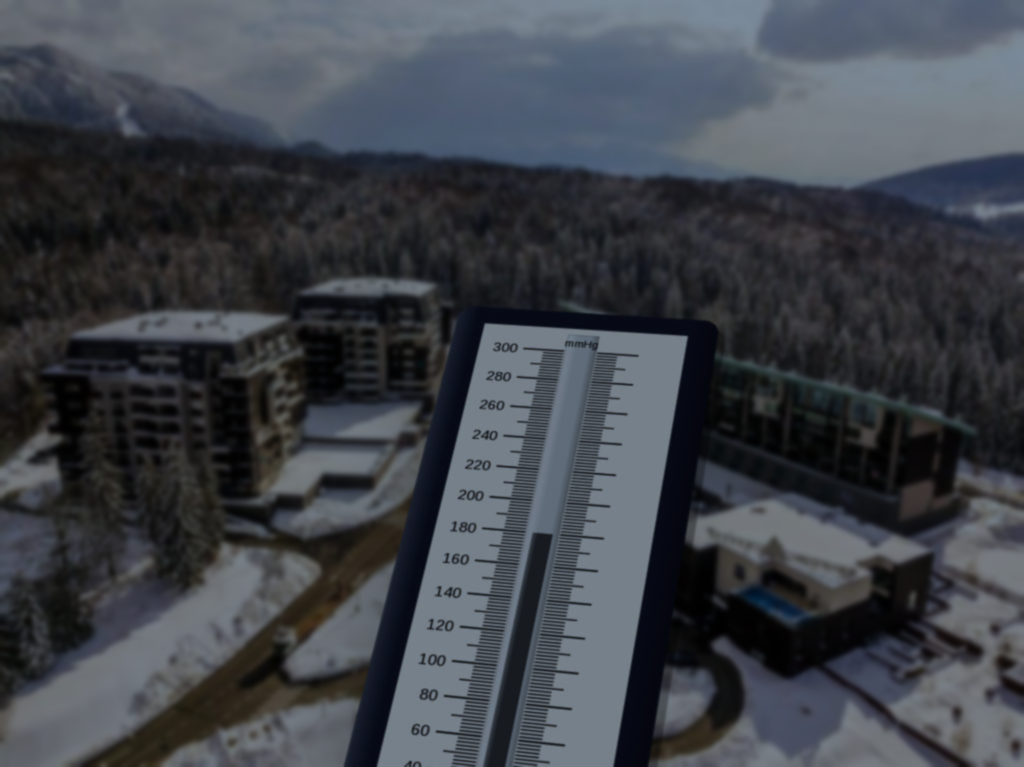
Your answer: **180** mmHg
